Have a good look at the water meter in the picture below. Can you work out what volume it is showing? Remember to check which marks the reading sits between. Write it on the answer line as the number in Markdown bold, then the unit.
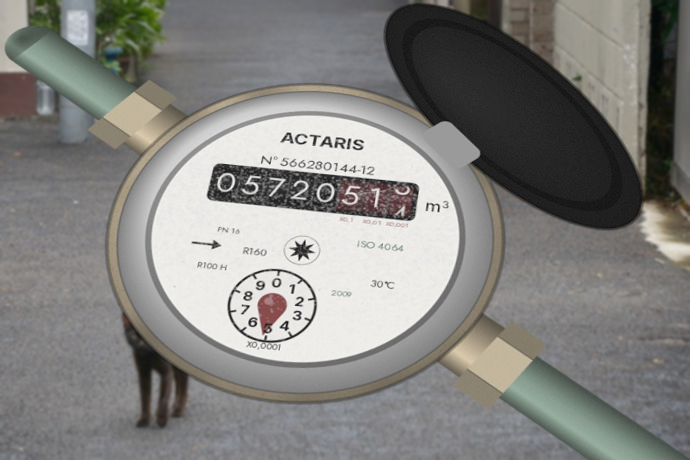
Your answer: **5720.5135** m³
